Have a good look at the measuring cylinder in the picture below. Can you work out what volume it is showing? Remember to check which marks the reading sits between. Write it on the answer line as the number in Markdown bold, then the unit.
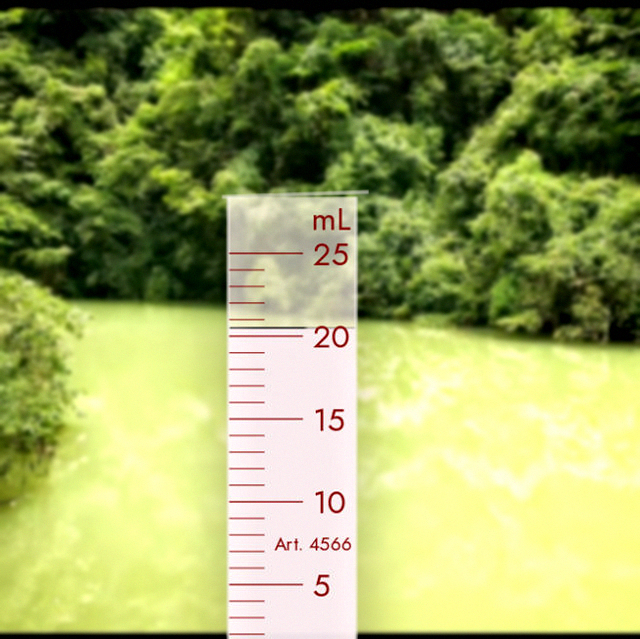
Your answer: **20.5** mL
